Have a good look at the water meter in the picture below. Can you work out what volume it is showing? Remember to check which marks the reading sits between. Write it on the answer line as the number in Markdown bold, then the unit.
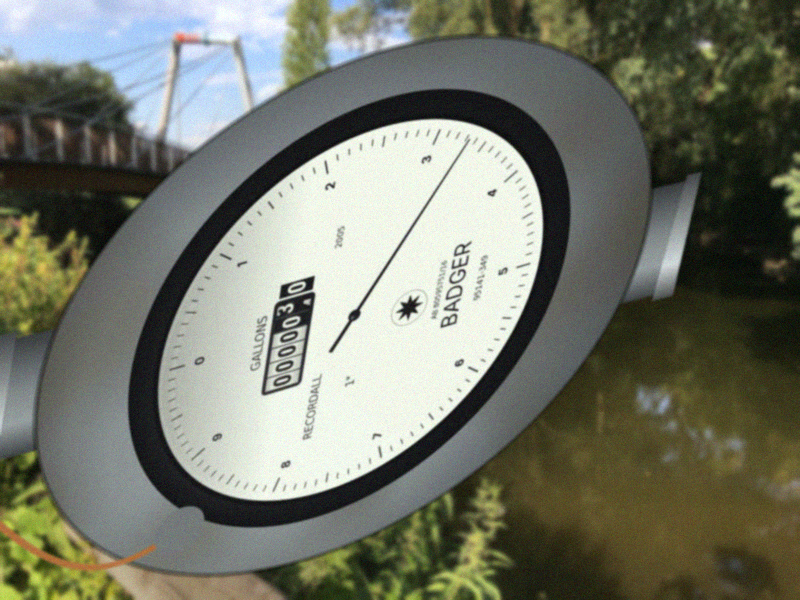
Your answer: **33.3** gal
